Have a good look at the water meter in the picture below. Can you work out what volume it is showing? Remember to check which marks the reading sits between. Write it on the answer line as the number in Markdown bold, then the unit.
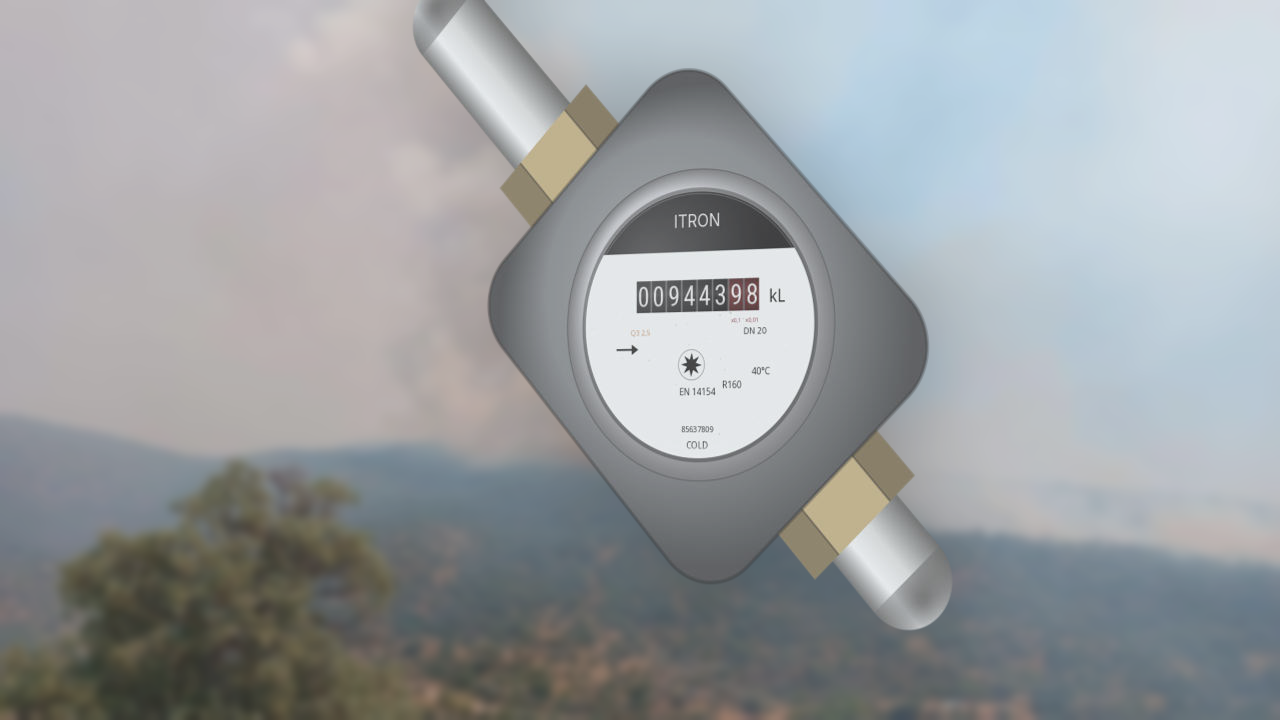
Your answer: **9443.98** kL
